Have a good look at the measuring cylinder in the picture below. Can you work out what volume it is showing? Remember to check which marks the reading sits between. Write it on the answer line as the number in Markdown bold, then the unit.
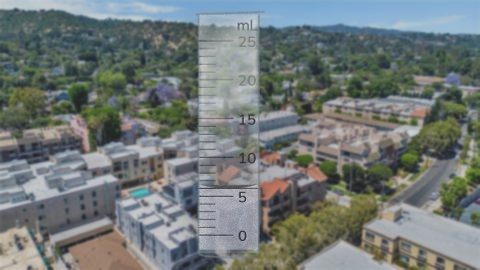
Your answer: **6** mL
